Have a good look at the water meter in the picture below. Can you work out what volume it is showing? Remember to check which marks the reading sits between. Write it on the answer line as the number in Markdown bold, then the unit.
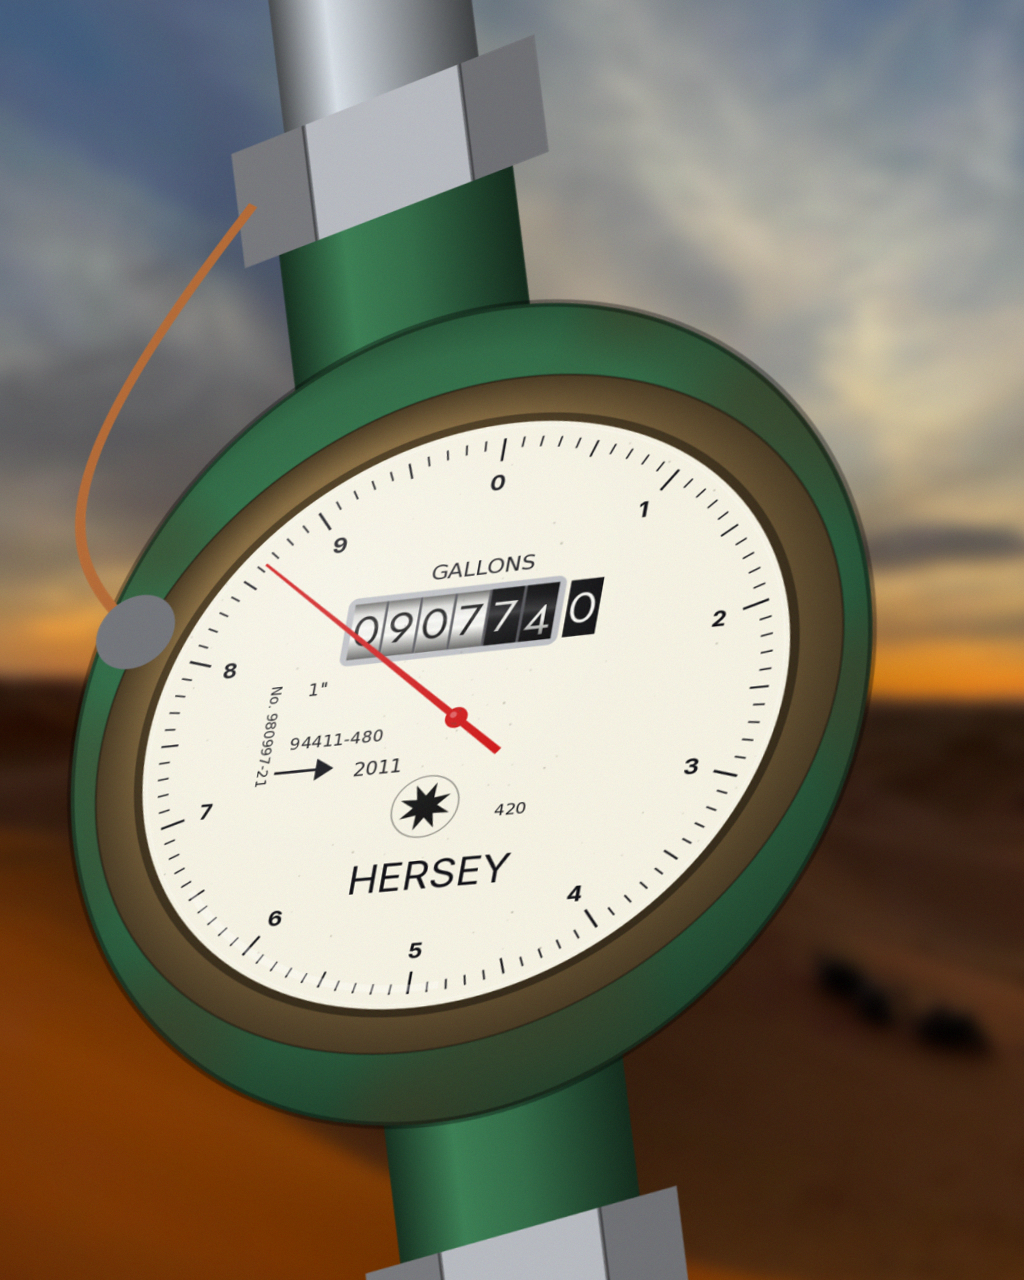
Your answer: **907738.6** gal
